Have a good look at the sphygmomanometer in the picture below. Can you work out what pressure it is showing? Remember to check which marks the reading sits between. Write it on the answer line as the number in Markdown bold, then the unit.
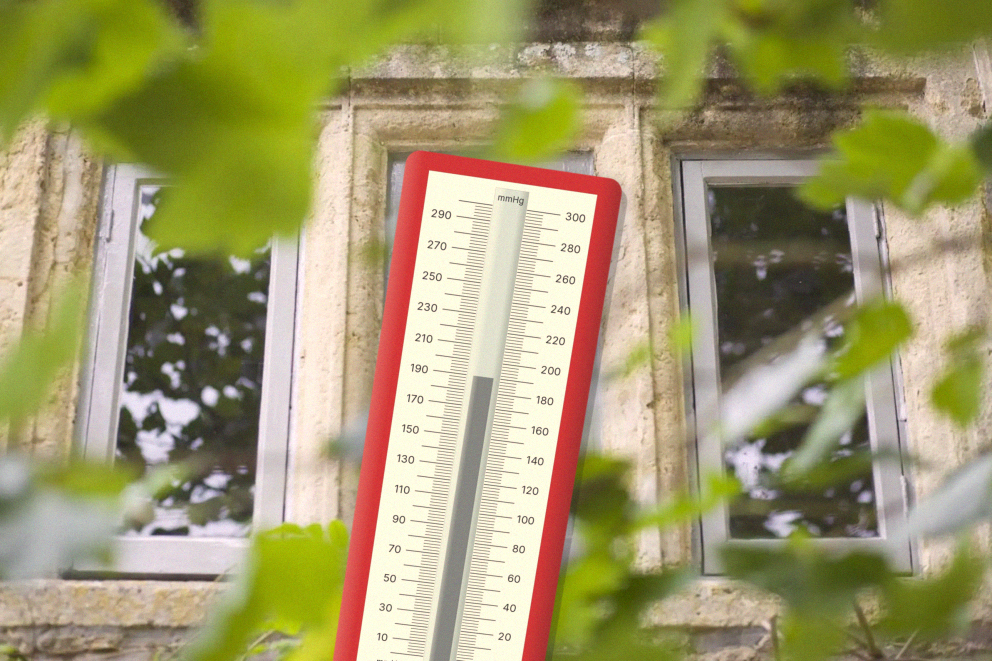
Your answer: **190** mmHg
